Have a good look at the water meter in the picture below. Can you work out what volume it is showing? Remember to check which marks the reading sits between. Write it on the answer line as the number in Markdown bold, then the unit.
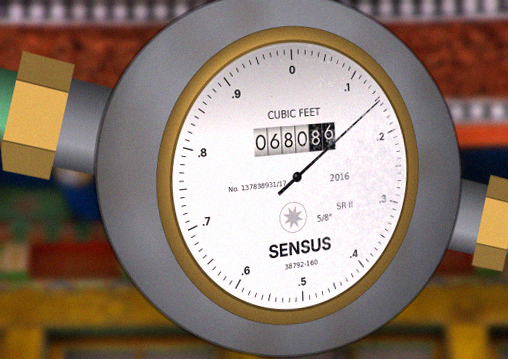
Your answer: **68086.15** ft³
